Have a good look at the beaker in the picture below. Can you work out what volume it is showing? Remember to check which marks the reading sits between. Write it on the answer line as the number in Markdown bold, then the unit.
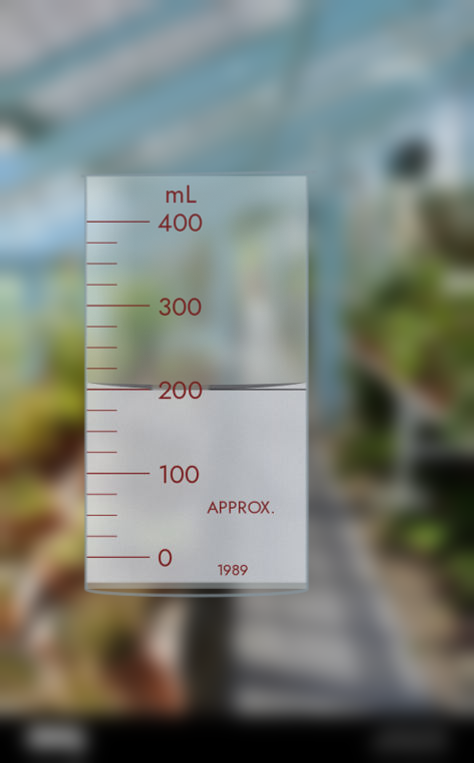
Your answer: **200** mL
